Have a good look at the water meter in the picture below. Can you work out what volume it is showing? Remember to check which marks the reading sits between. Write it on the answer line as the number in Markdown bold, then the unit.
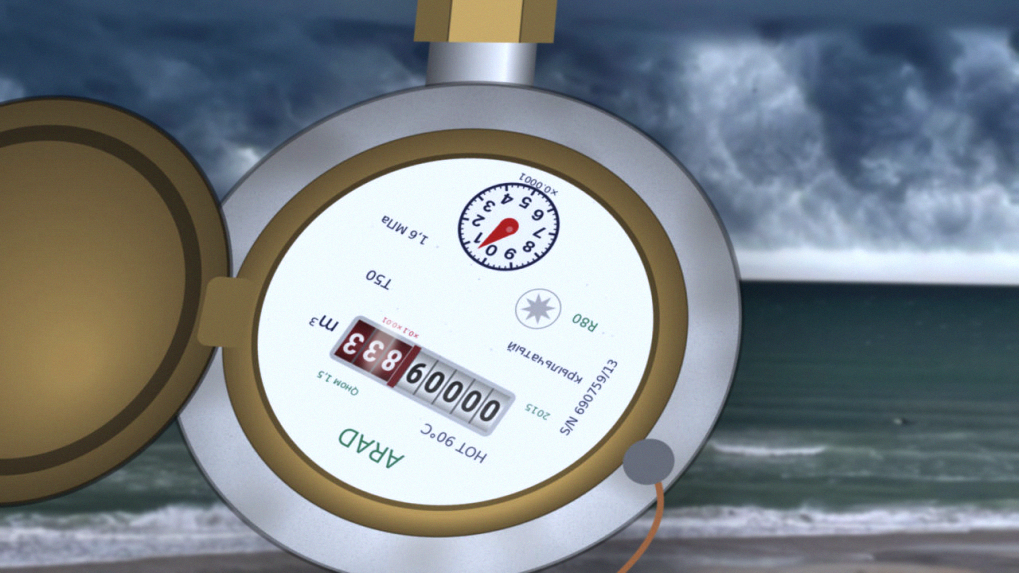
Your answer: **9.8330** m³
